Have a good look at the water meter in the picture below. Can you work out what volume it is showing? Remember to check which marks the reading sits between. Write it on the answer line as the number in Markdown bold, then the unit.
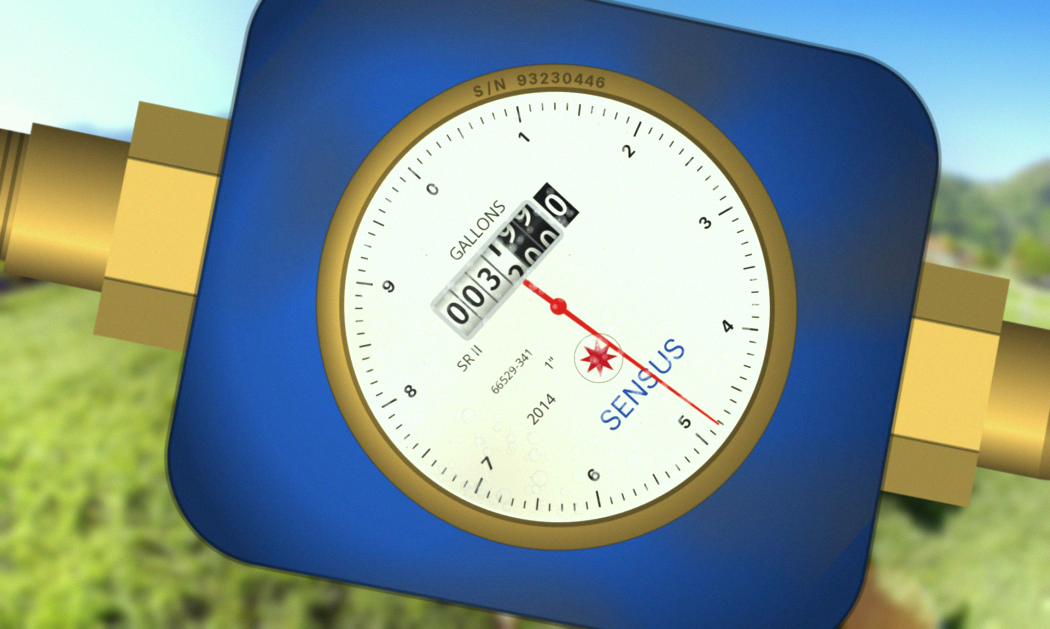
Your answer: **31994.8** gal
